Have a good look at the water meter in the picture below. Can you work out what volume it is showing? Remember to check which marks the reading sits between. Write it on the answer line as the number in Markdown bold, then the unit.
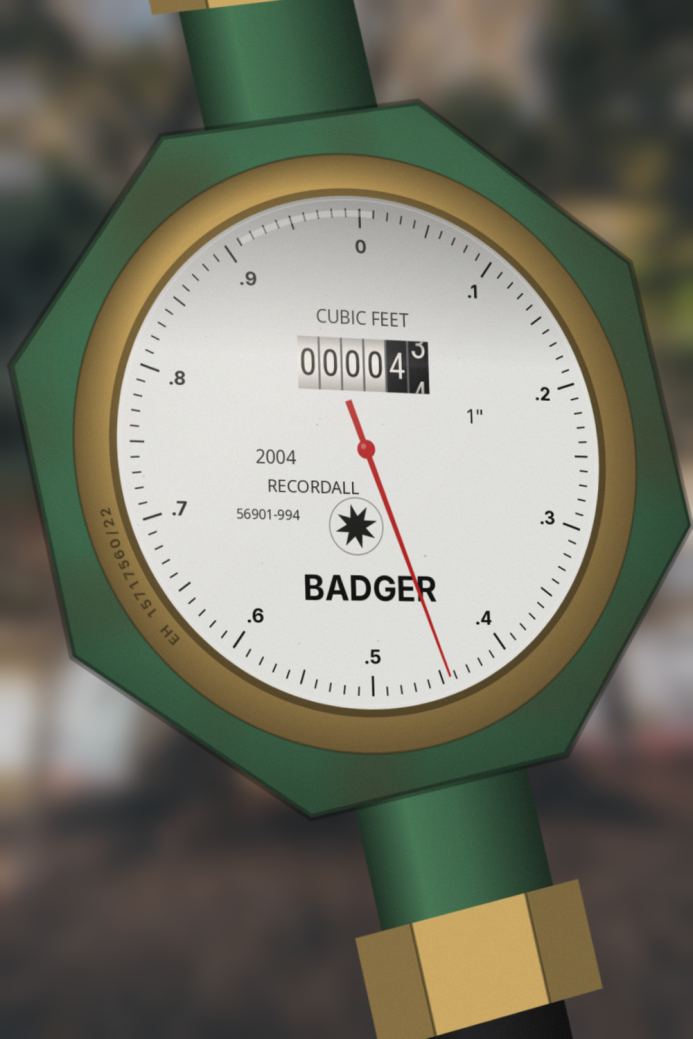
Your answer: **43.44** ft³
